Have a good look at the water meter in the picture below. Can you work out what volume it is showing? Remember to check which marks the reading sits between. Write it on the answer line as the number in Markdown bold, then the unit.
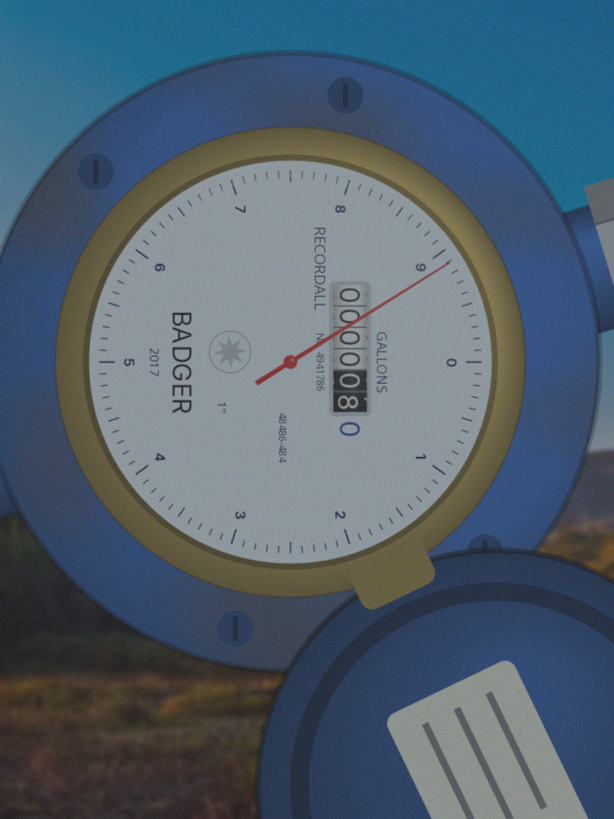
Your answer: **79.1** gal
